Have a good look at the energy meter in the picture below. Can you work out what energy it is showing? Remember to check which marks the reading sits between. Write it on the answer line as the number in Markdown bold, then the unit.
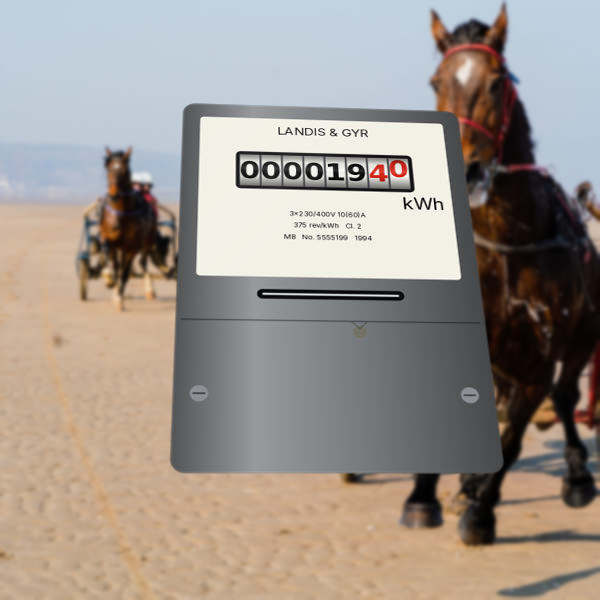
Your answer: **19.40** kWh
